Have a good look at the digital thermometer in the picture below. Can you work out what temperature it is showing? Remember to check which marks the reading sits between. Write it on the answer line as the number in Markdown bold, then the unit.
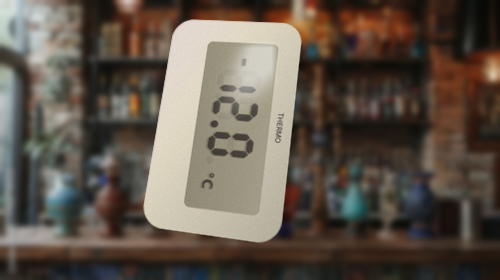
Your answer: **-12.0** °C
